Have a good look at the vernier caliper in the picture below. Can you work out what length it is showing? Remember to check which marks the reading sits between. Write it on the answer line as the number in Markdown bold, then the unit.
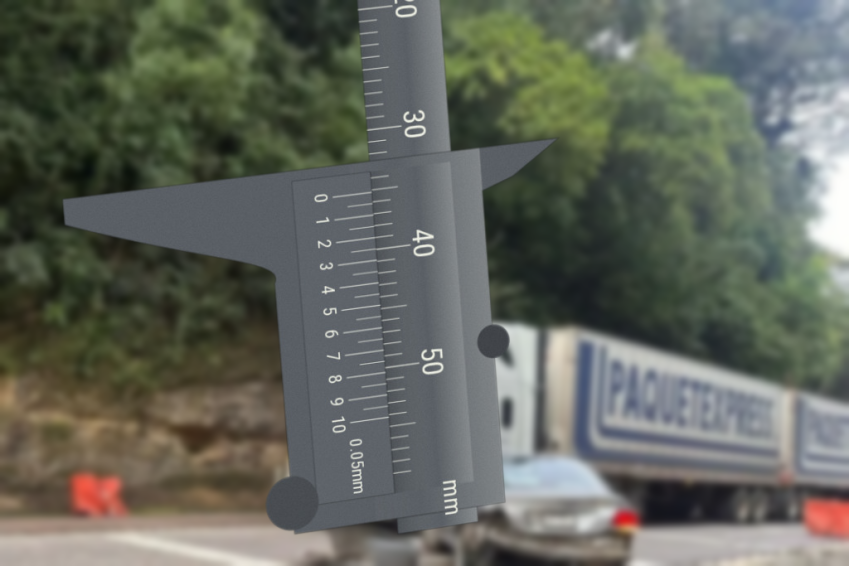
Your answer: **35.2** mm
